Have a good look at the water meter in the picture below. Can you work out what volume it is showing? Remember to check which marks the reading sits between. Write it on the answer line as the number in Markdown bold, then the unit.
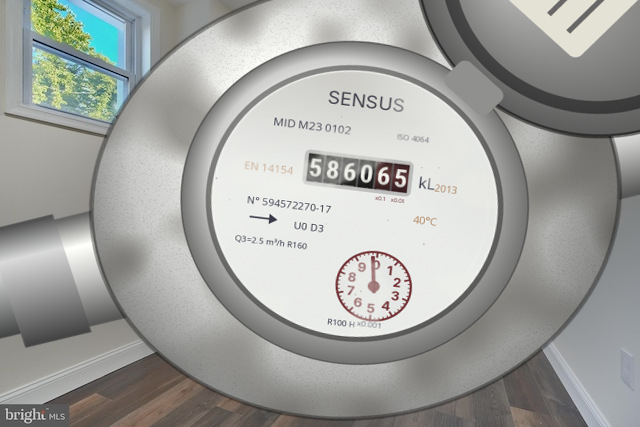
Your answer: **5860.649** kL
